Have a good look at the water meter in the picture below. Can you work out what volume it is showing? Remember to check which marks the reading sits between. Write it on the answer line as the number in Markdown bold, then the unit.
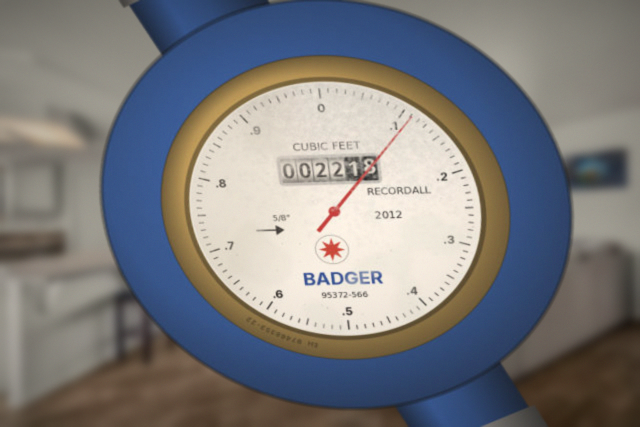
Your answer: **2218.11** ft³
